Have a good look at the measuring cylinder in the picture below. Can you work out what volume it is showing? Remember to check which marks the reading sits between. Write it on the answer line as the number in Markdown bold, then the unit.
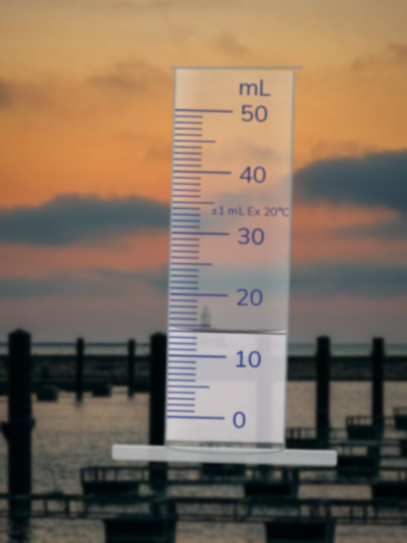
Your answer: **14** mL
